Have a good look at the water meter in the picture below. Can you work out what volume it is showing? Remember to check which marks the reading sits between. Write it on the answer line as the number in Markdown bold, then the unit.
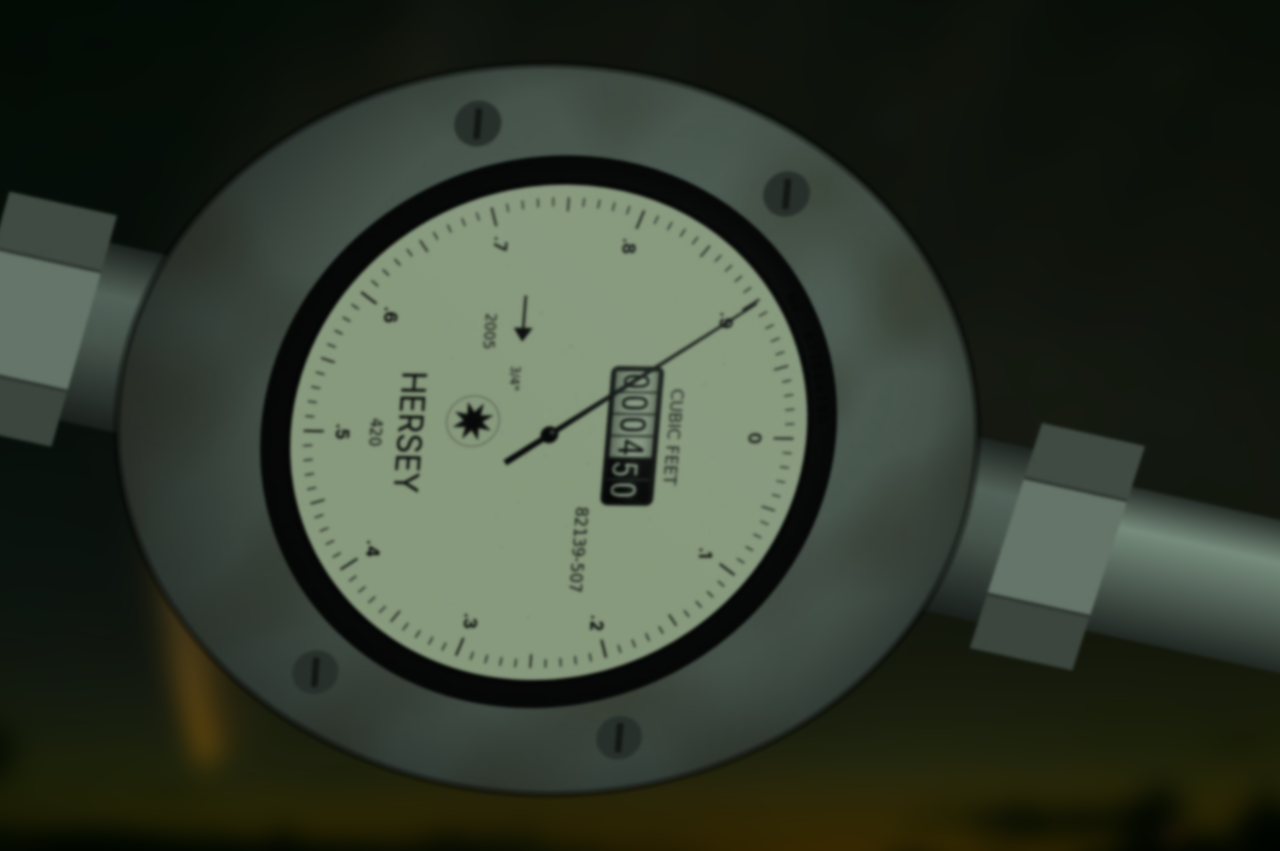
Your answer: **449.90** ft³
